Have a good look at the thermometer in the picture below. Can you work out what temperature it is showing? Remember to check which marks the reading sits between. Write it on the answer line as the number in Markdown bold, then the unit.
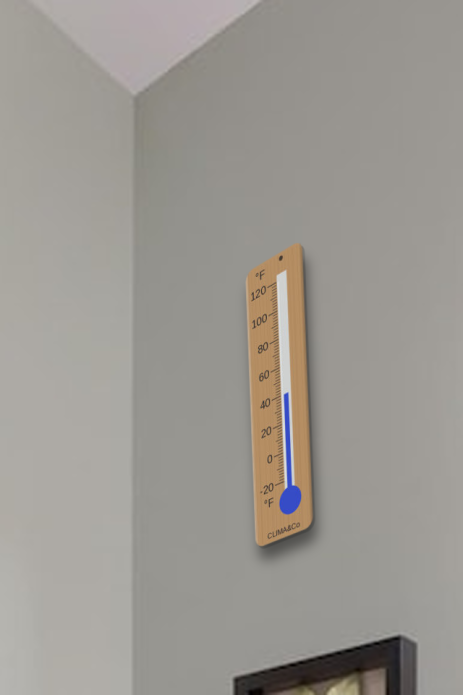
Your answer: **40** °F
